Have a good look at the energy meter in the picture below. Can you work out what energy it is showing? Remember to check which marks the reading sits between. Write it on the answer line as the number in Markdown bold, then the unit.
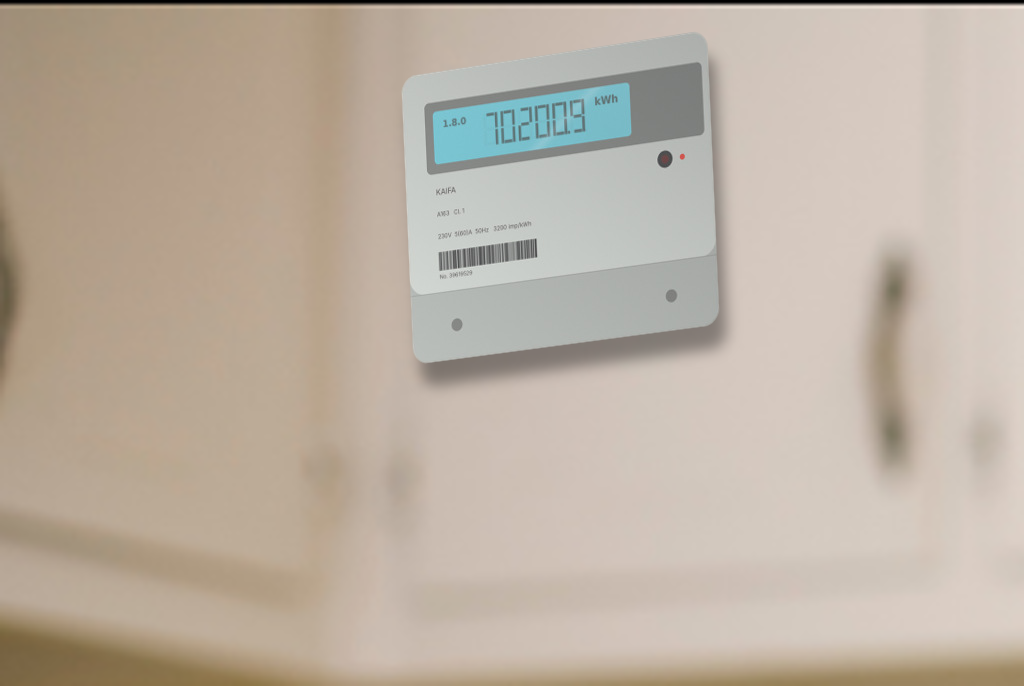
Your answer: **70200.9** kWh
